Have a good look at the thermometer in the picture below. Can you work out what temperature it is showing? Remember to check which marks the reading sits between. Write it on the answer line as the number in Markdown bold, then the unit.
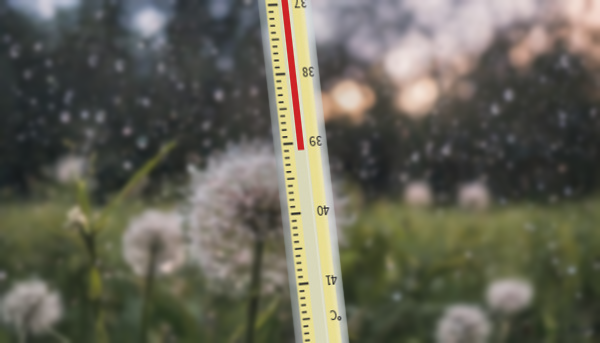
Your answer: **39.1** °C
